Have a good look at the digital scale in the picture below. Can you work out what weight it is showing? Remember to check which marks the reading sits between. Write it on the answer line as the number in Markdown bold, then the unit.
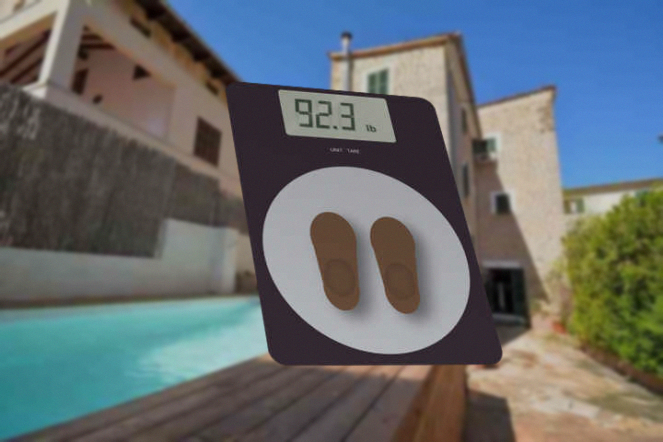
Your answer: **92.3** lb
